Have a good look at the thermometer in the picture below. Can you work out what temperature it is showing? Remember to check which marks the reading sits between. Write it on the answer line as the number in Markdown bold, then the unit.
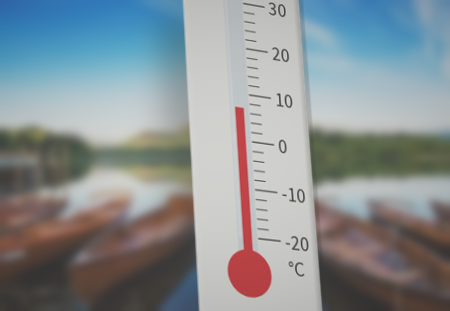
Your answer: **7** °C
